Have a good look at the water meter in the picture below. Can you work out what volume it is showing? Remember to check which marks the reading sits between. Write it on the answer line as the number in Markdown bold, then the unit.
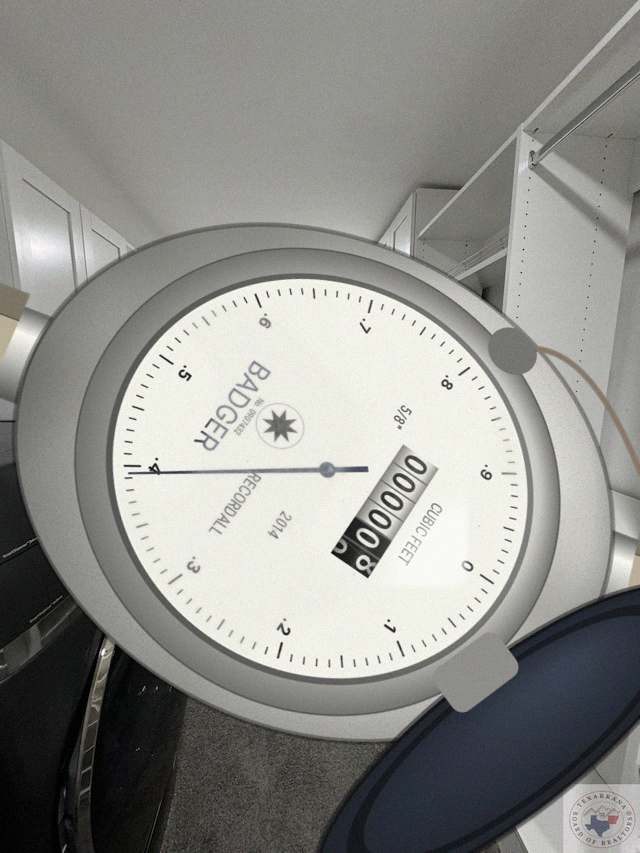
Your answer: **8.39** ft³
